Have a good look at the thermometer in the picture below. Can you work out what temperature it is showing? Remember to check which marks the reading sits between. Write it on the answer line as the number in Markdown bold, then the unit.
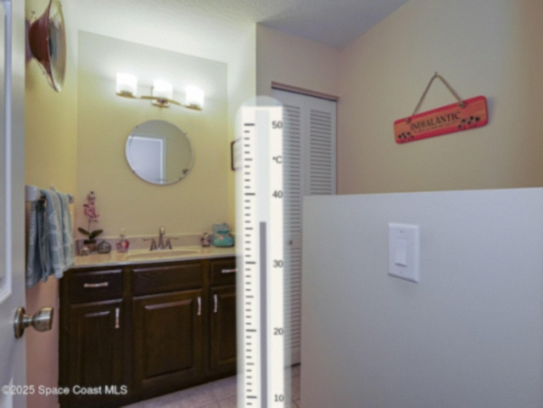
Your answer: **36** °C
